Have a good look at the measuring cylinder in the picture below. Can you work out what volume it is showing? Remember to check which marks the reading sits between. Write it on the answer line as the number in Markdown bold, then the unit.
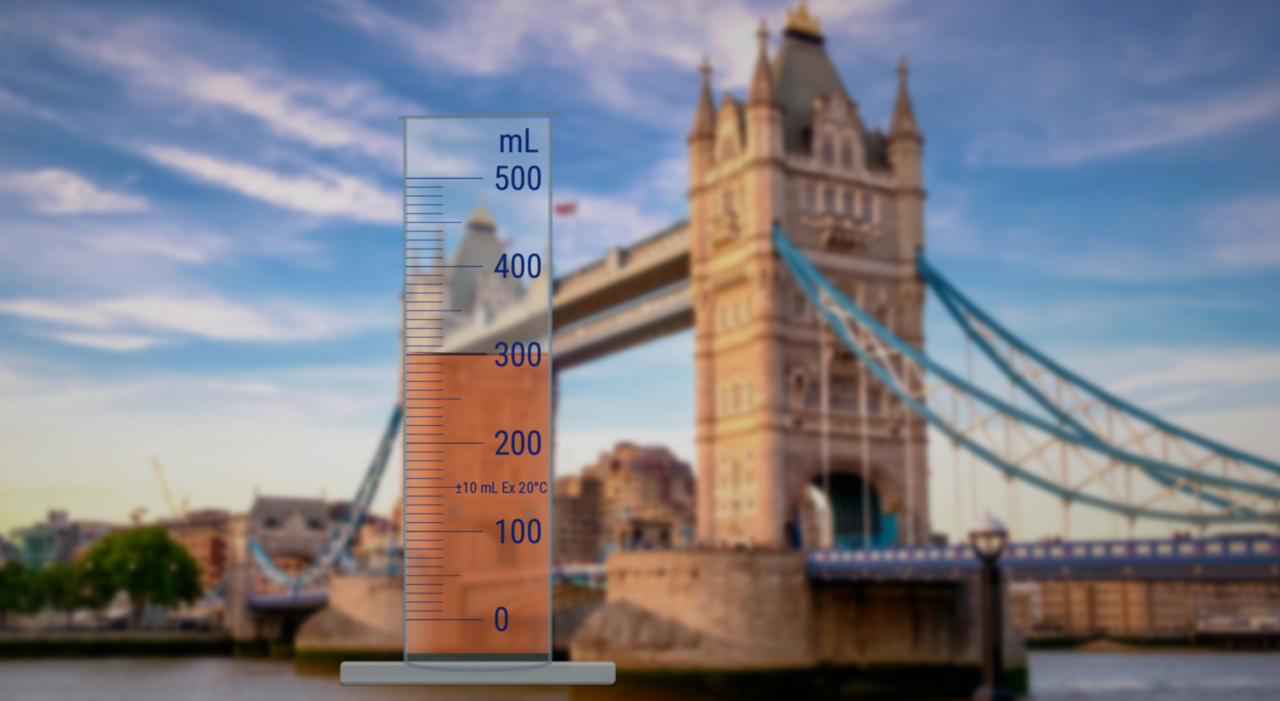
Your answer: **300** mL
